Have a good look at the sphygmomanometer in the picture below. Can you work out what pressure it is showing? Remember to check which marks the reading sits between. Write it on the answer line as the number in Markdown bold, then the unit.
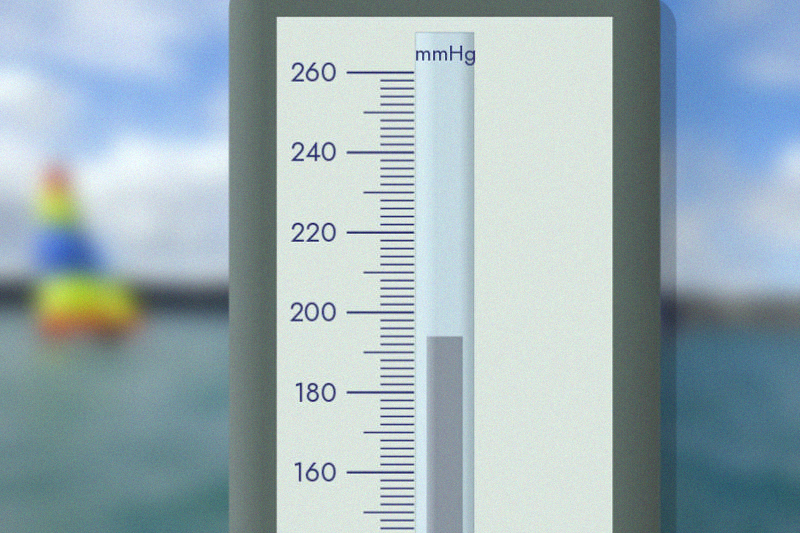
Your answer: **194** mmHg
